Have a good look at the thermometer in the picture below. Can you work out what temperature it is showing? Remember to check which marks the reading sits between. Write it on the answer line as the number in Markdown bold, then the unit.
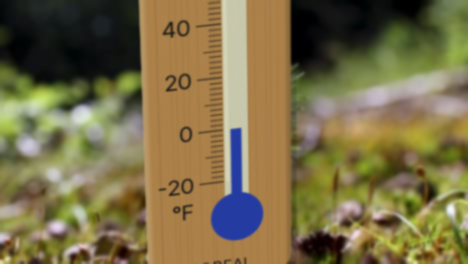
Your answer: **0** °F
